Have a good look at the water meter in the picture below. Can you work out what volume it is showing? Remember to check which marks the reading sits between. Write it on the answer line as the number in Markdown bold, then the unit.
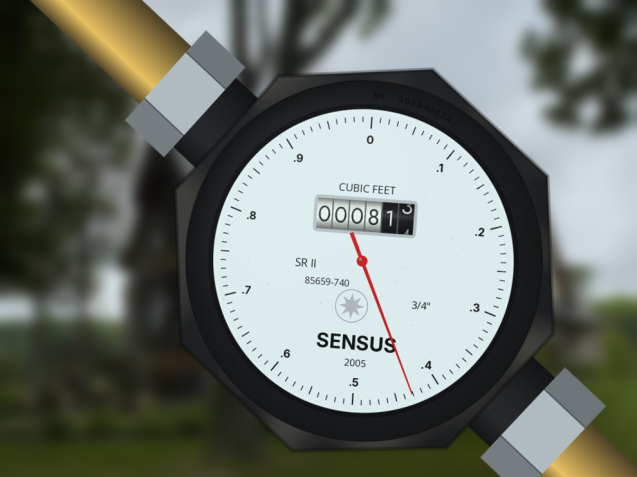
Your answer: **813.43** ft³
